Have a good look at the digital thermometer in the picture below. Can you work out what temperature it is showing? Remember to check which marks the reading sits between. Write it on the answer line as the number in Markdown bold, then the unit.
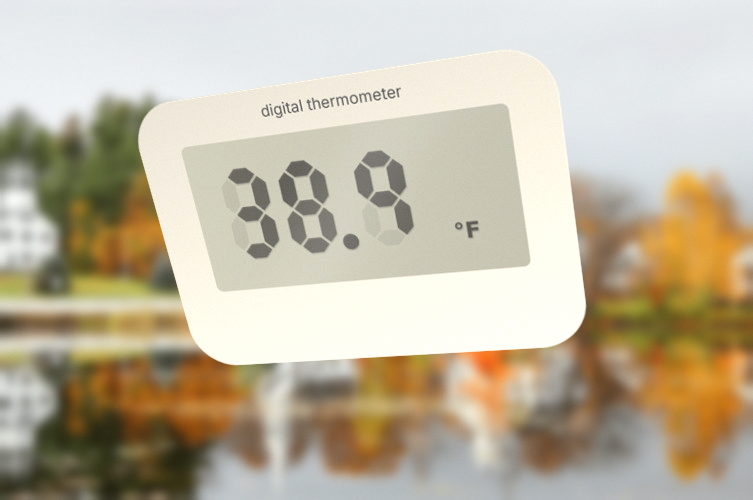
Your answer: **38.9** °F
